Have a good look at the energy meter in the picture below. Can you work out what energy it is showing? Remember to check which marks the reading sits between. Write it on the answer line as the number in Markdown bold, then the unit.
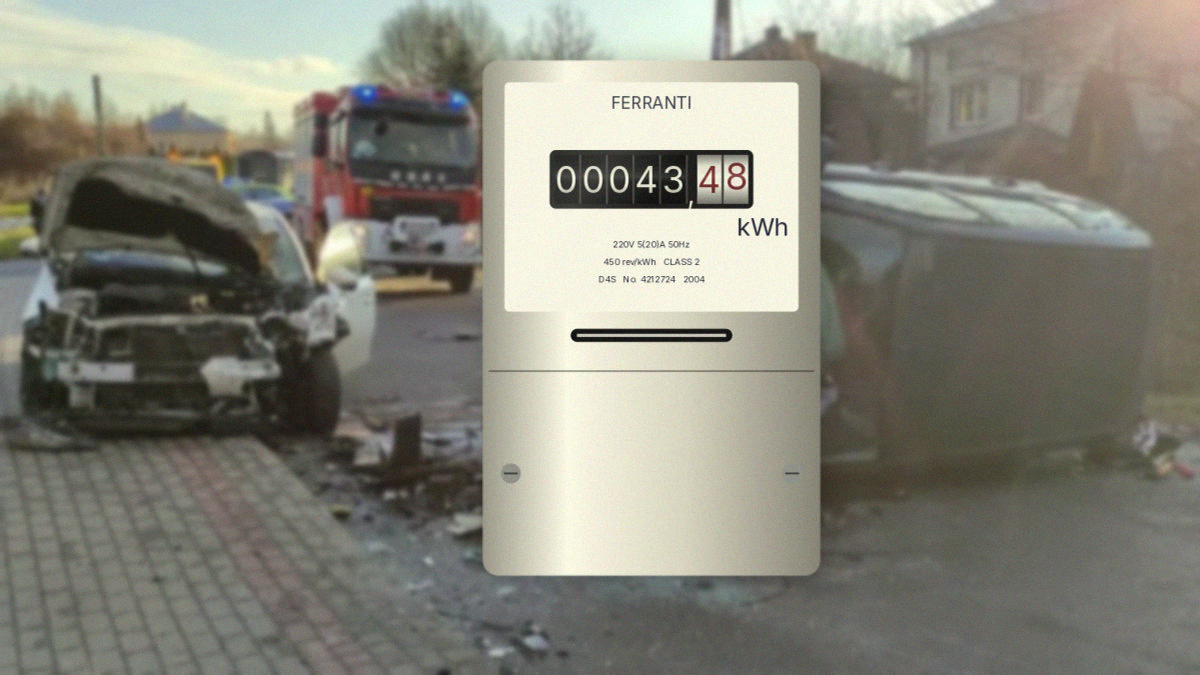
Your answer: **43.48** kWh
